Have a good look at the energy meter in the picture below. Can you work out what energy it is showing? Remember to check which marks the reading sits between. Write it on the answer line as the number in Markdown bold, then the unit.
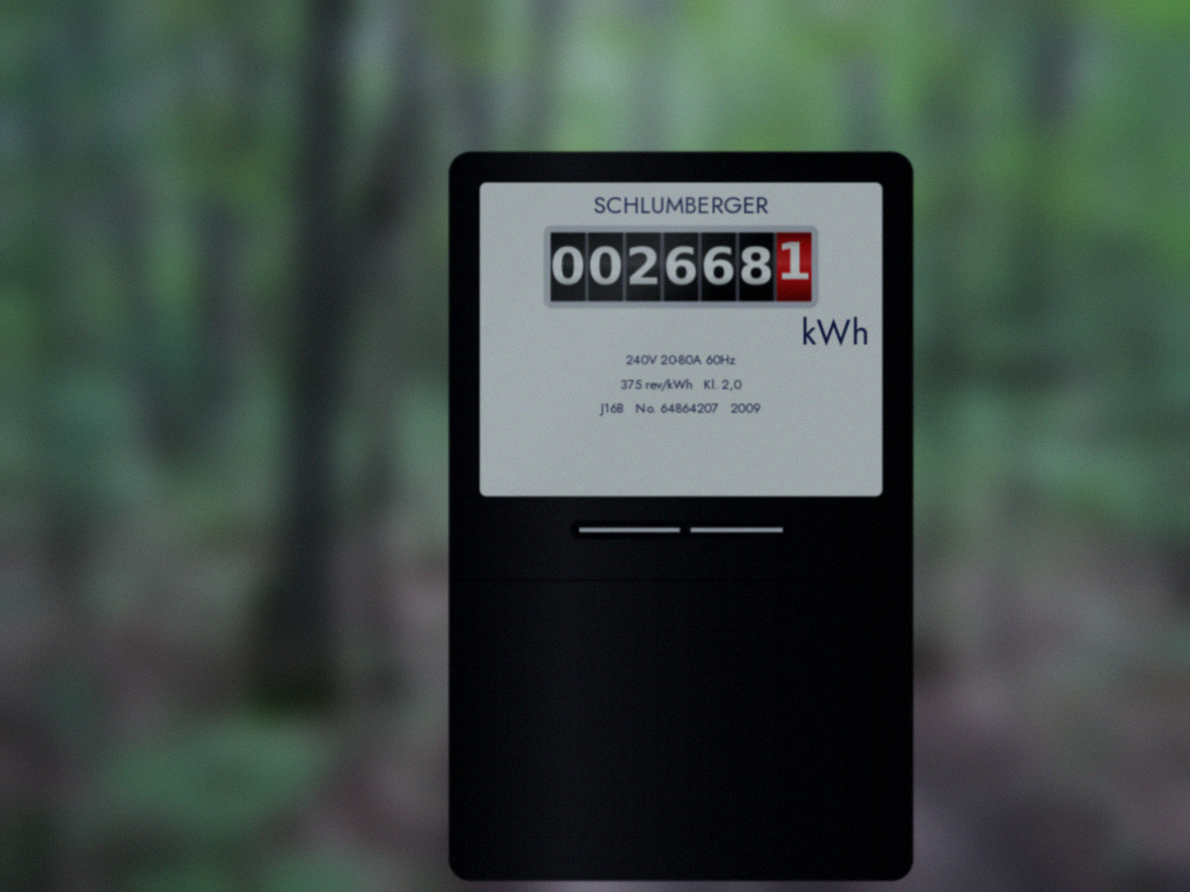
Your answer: **2668.1** kWh
